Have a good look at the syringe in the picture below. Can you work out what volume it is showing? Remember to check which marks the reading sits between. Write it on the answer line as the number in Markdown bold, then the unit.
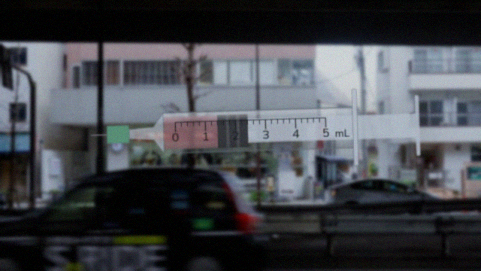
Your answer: **1.4** mL
